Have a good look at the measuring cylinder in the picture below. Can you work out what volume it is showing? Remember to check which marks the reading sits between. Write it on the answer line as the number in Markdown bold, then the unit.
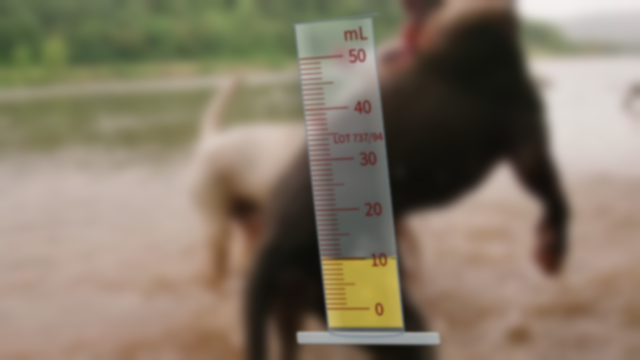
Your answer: **10** mL
